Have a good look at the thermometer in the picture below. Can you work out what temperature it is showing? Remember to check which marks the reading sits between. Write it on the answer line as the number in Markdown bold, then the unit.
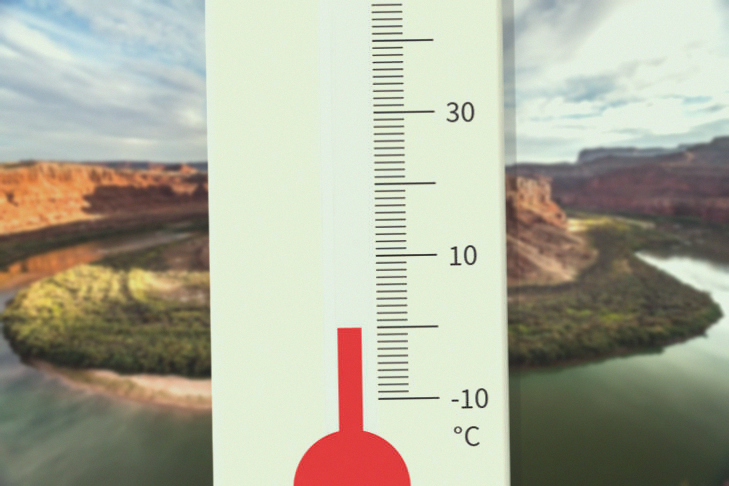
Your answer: **0** °C
